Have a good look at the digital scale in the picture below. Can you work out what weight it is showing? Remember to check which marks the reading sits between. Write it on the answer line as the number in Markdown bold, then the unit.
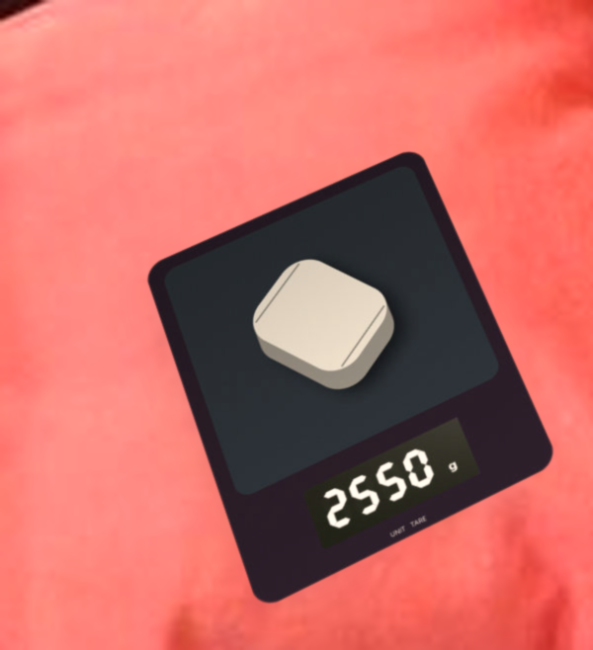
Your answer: **2550** g
